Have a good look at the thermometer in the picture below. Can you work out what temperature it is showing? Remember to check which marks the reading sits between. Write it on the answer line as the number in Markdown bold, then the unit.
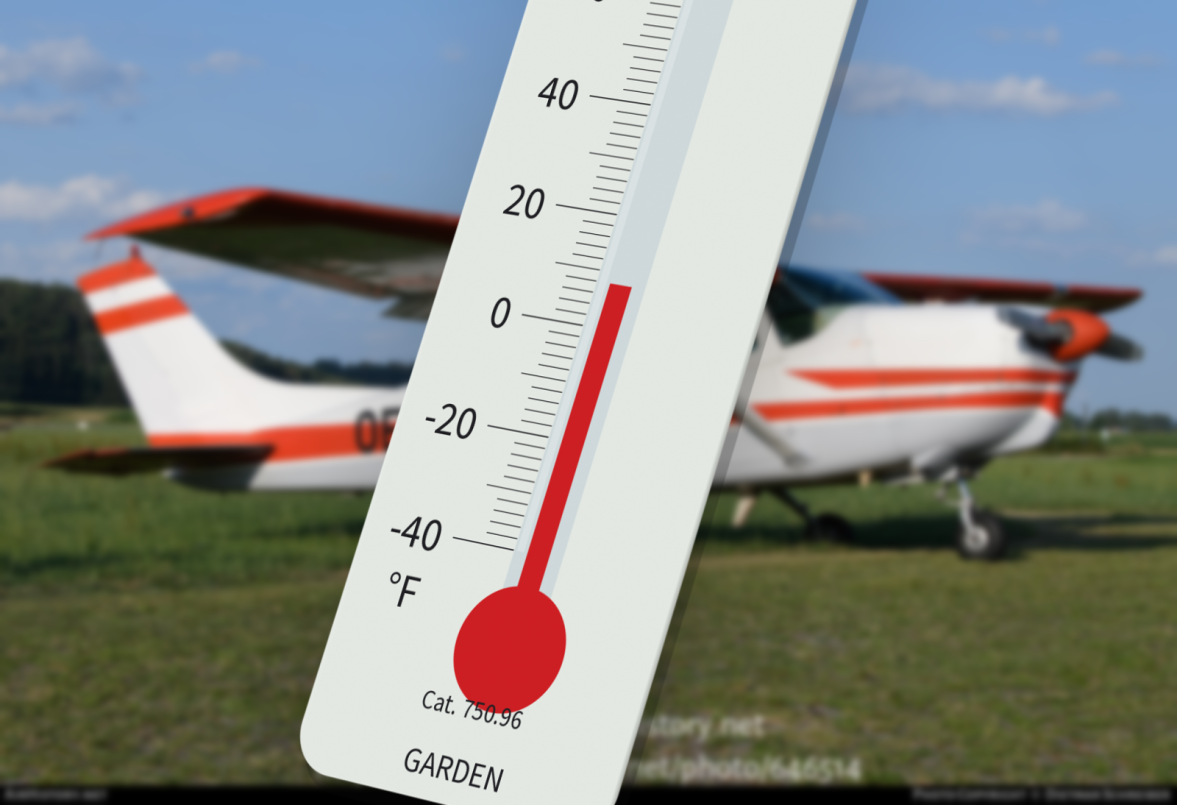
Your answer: **8** °F
